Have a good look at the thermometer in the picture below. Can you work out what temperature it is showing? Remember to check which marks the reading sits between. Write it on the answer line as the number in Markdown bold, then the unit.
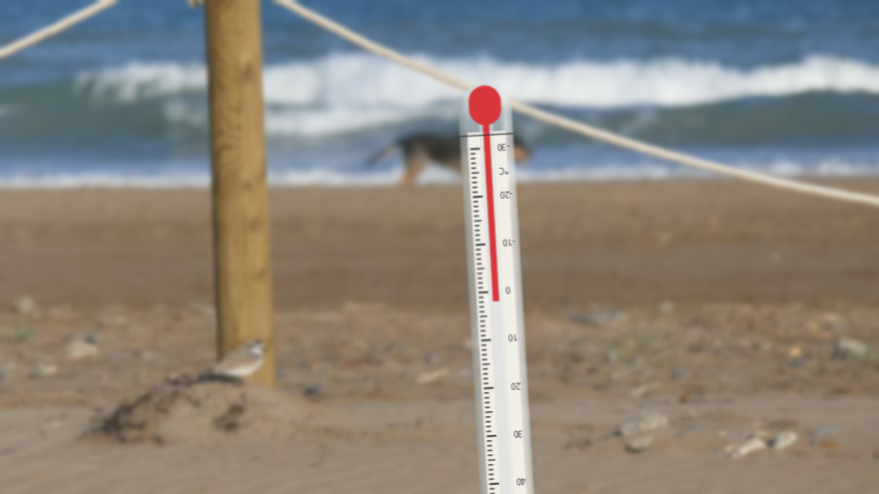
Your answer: **2** °C
